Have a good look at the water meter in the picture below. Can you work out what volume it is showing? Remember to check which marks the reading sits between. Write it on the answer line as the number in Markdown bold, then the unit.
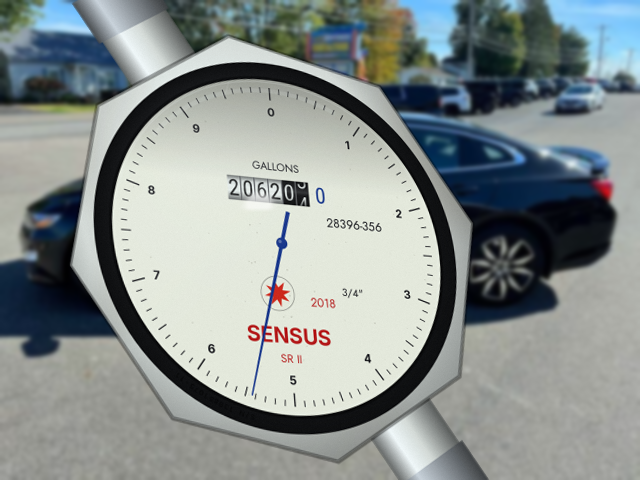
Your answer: **2062035.4** gal
